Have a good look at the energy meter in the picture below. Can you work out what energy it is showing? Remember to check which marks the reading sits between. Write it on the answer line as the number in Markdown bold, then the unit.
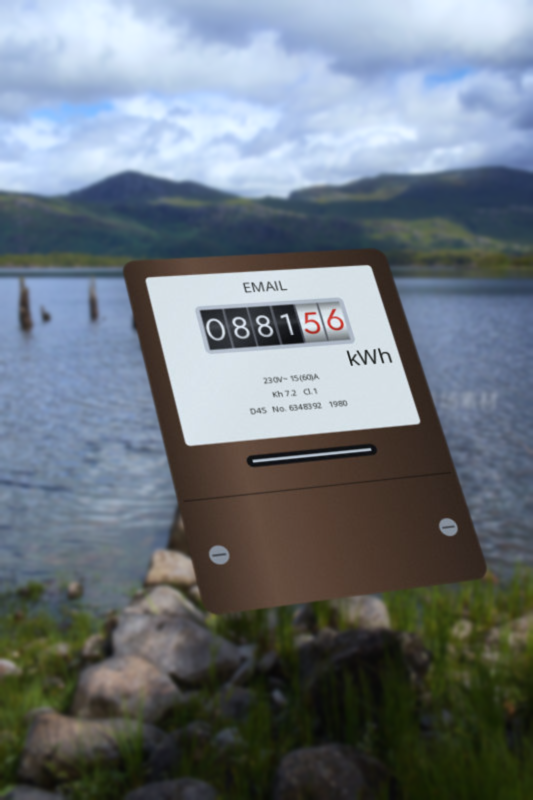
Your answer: **881.56** kWh
